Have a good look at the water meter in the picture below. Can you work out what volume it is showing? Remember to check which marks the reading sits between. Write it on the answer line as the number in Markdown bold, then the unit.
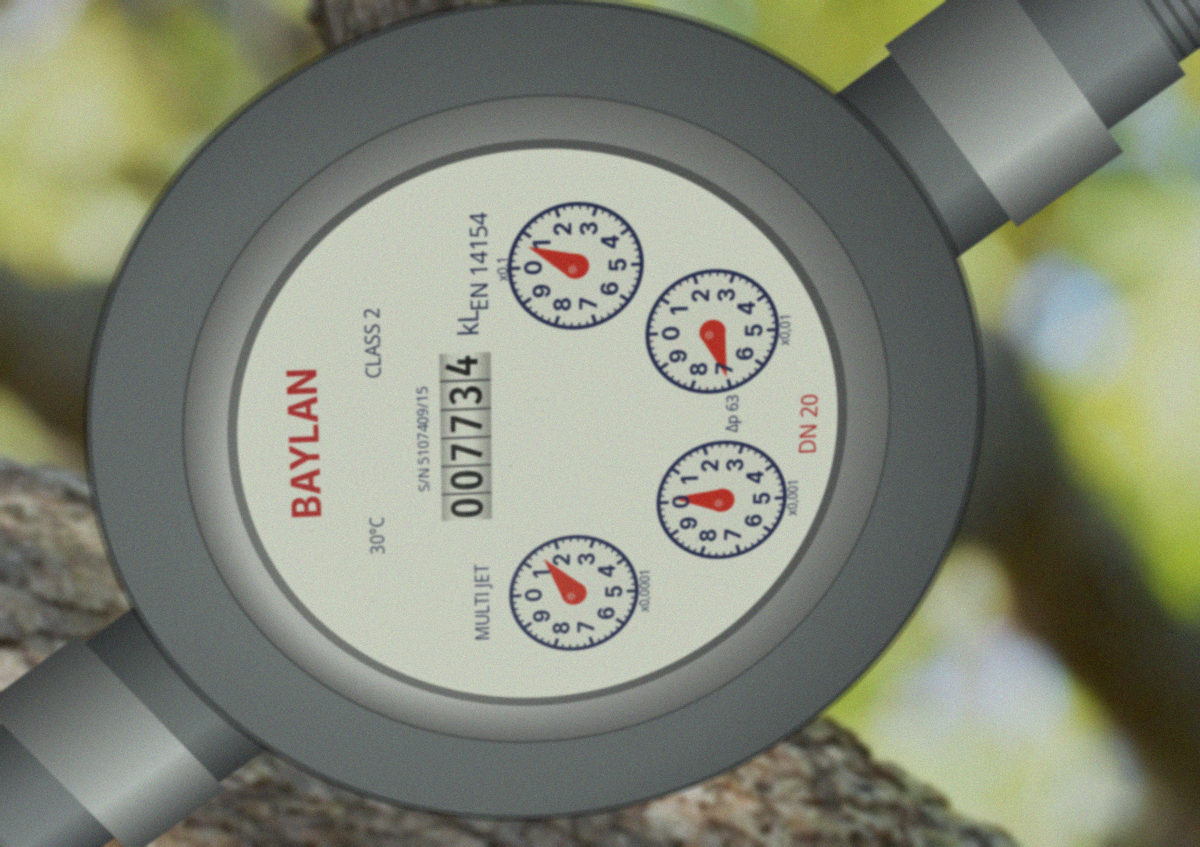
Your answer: **7734.0701** kL
